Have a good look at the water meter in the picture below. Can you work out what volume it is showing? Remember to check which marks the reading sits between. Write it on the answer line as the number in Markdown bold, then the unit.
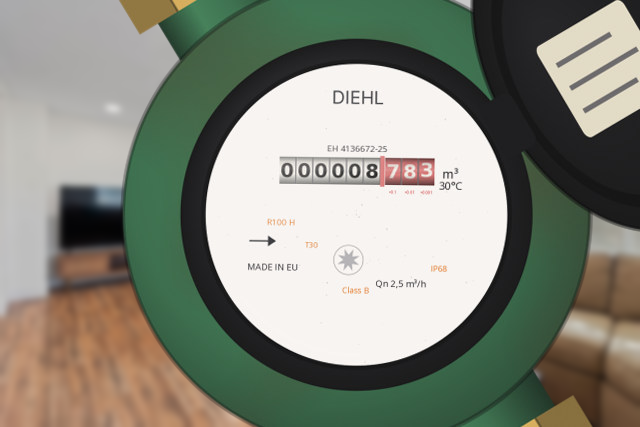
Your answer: **8.783** m³
